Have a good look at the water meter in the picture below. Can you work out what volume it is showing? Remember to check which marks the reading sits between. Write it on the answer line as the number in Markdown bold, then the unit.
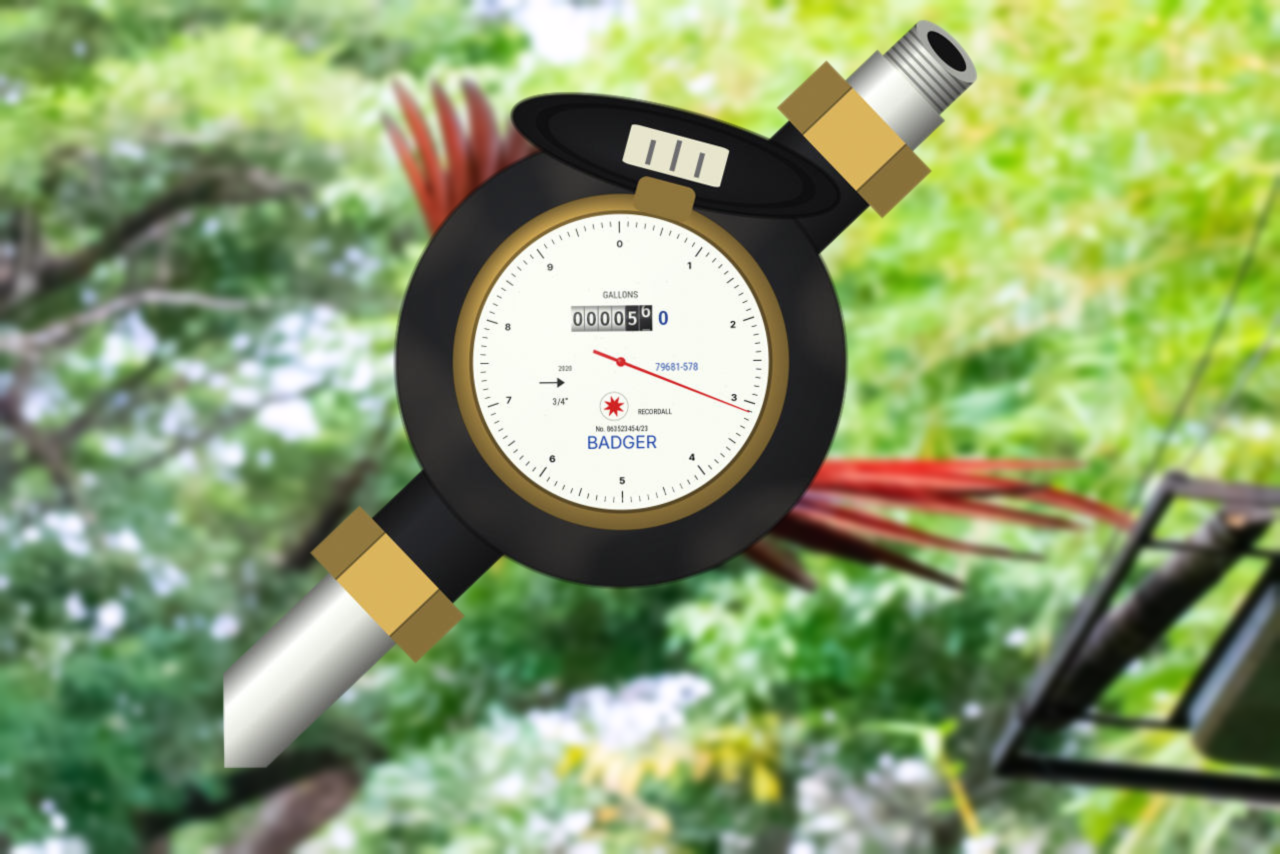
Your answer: **563.1** gal
